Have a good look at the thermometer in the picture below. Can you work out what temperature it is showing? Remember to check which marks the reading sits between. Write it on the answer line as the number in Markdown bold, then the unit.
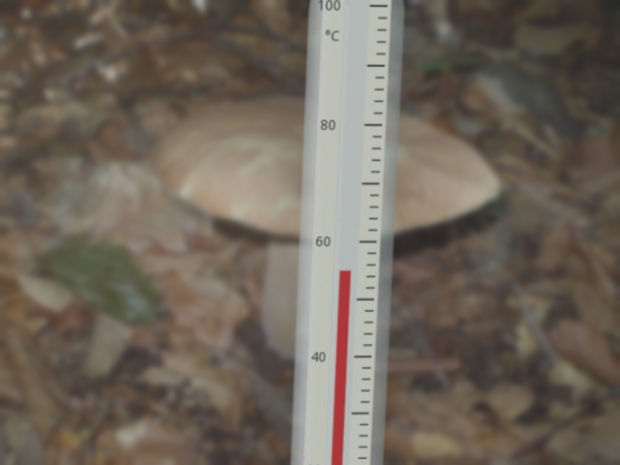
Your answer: **55** °C
